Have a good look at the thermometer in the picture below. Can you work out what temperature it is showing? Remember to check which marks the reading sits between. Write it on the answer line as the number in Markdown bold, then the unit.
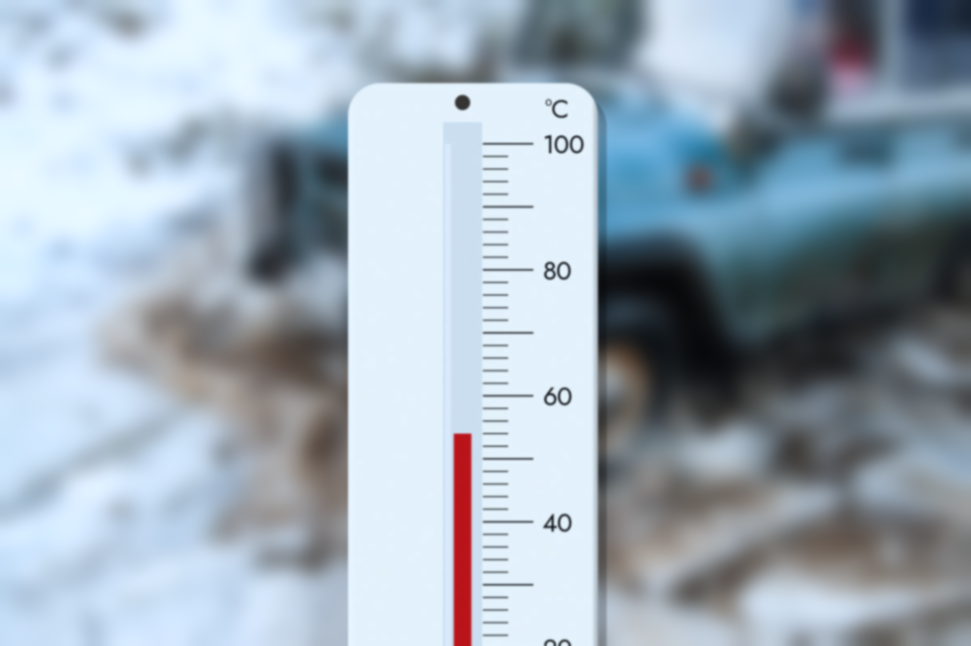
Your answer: **54** °C
